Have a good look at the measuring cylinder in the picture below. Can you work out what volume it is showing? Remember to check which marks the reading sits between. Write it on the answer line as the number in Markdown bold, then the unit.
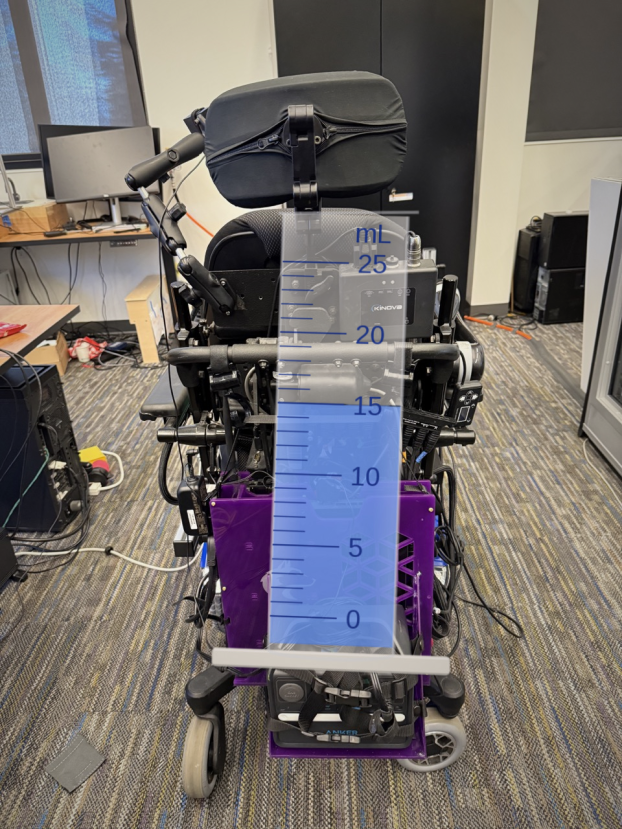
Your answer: **15** mL
